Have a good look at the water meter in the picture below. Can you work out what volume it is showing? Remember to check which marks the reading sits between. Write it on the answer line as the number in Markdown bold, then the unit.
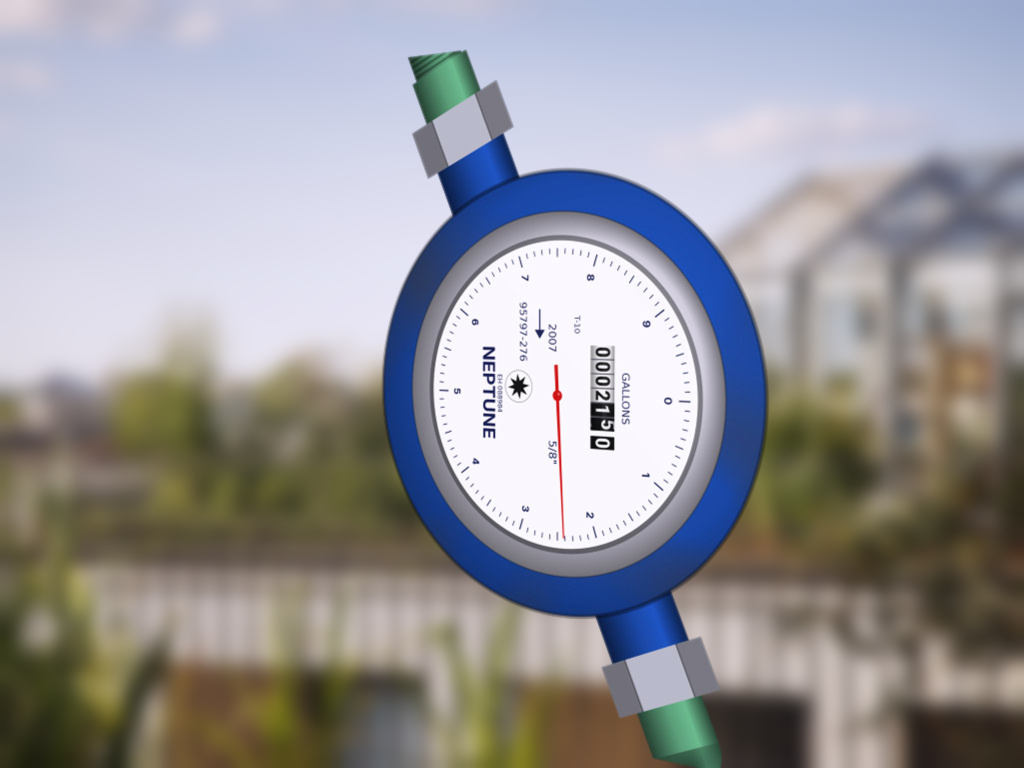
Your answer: **2152.4** gal
